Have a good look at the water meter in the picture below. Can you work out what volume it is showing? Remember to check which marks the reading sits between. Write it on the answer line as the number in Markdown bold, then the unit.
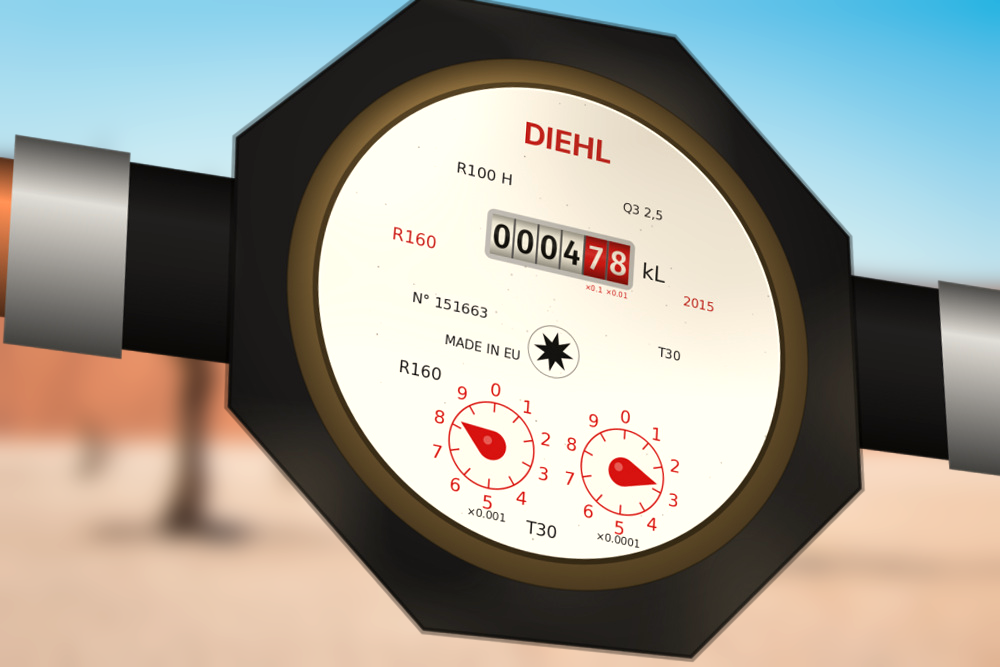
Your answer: **4.7882** kL
